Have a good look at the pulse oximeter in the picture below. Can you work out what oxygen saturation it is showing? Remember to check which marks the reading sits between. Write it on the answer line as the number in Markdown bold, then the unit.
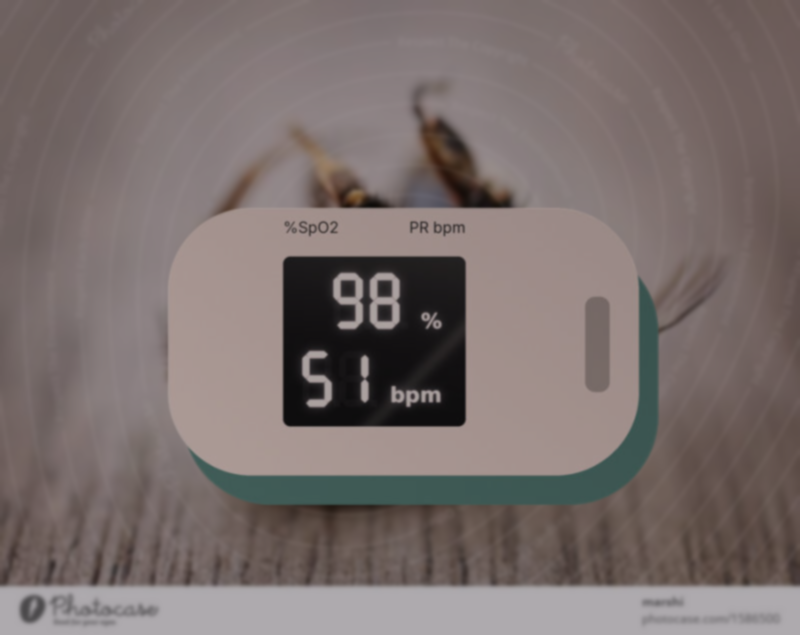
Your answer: **98** %
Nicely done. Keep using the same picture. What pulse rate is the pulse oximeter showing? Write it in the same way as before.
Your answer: **51** bpm
